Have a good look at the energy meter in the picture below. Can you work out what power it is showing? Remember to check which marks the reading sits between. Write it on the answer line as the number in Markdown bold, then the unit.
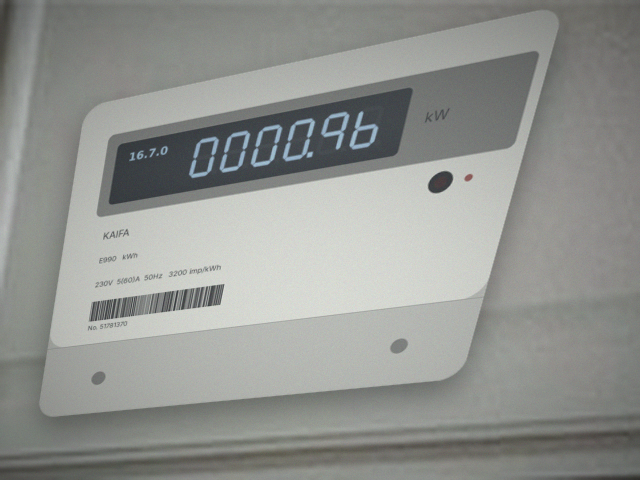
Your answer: **0.96** kW
